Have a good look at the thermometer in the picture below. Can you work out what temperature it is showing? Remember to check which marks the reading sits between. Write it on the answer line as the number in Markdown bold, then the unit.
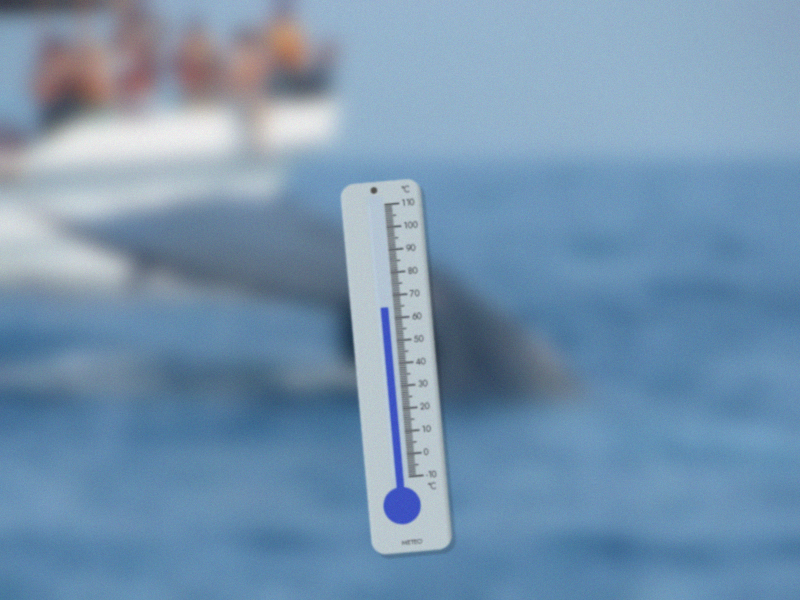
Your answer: **65** °C
